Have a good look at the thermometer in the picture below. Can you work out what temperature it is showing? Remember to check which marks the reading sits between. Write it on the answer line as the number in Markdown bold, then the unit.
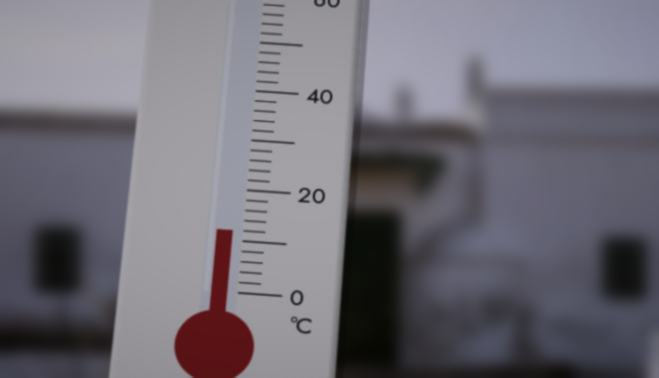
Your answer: **12** °C
